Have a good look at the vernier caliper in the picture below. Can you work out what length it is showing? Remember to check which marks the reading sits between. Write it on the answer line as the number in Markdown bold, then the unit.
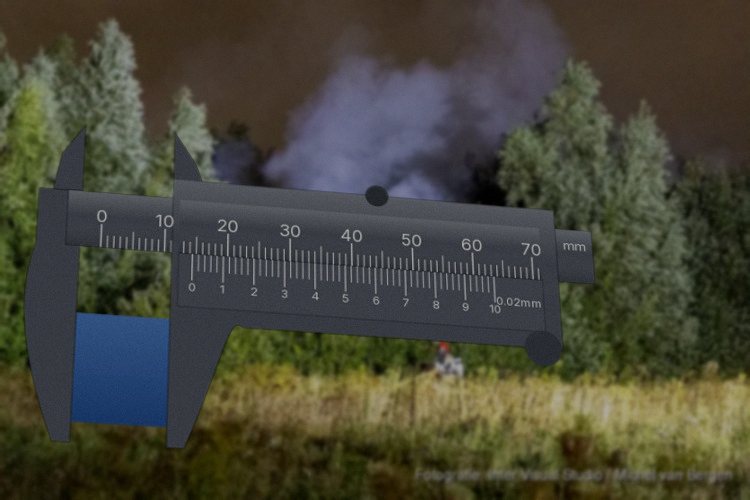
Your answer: **14.4** mm
